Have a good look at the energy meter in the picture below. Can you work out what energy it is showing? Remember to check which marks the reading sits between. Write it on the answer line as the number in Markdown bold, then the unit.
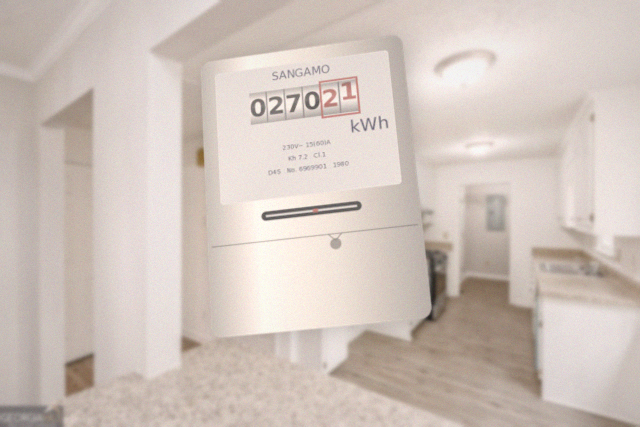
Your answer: **270.21** kWh
